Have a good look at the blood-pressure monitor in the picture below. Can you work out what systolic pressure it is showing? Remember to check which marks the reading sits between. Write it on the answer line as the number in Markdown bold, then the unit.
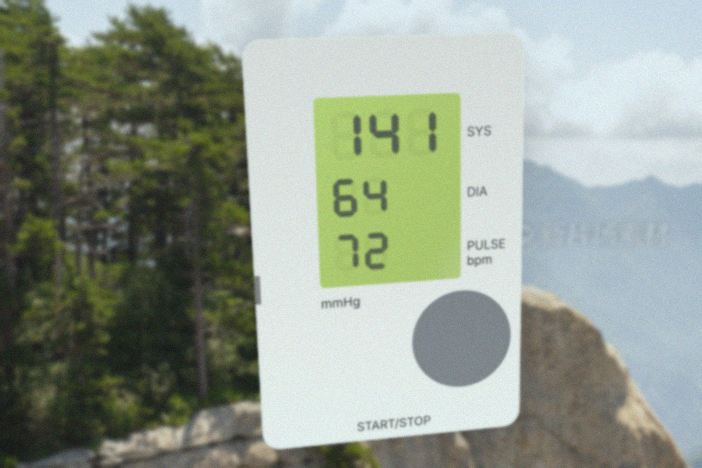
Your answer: **141** mmHg
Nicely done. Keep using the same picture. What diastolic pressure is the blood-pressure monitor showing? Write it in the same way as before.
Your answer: **64** mmHg
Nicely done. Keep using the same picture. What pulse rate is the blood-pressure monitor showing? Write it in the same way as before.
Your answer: **72** bpm
